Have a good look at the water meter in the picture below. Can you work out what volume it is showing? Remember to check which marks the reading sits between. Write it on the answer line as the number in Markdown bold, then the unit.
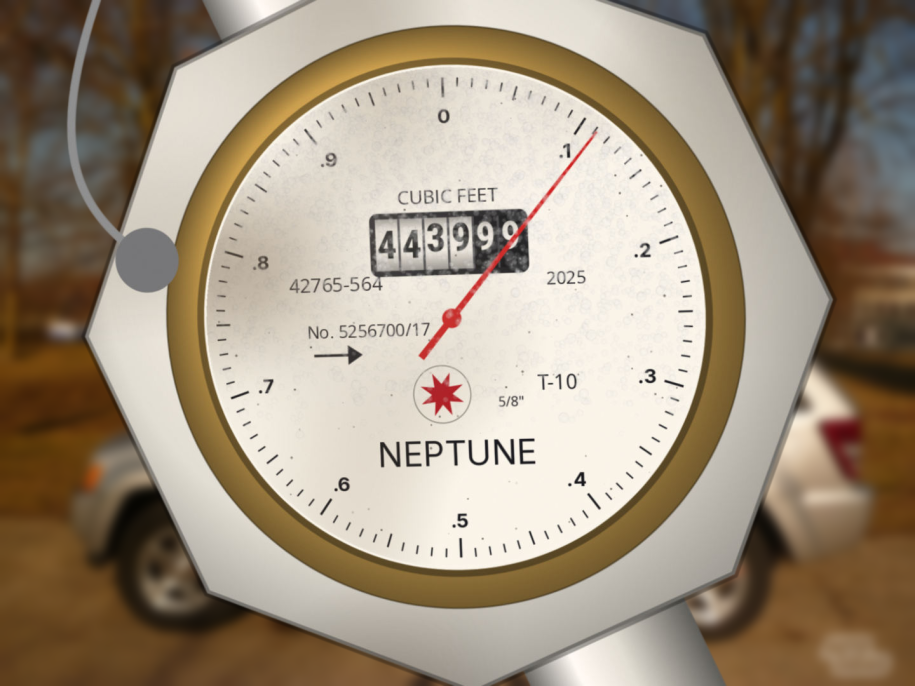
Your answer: **443999.11** ft³
